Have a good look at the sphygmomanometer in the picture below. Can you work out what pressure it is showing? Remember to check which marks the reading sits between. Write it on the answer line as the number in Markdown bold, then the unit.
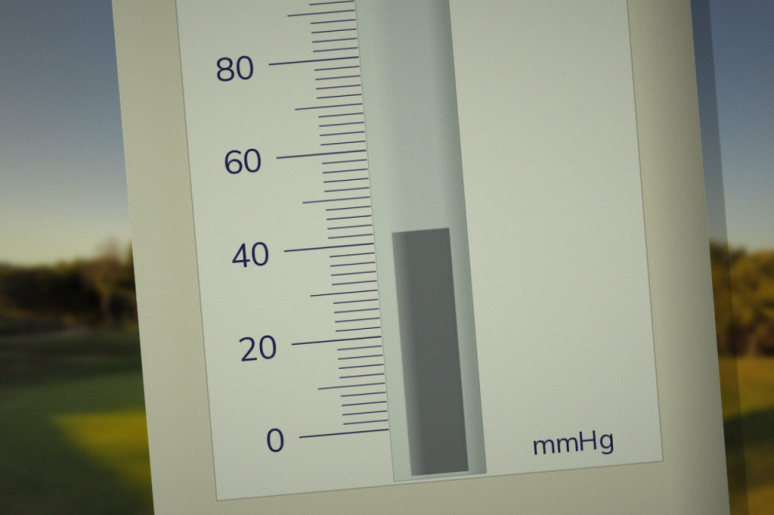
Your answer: **42** mmHg
